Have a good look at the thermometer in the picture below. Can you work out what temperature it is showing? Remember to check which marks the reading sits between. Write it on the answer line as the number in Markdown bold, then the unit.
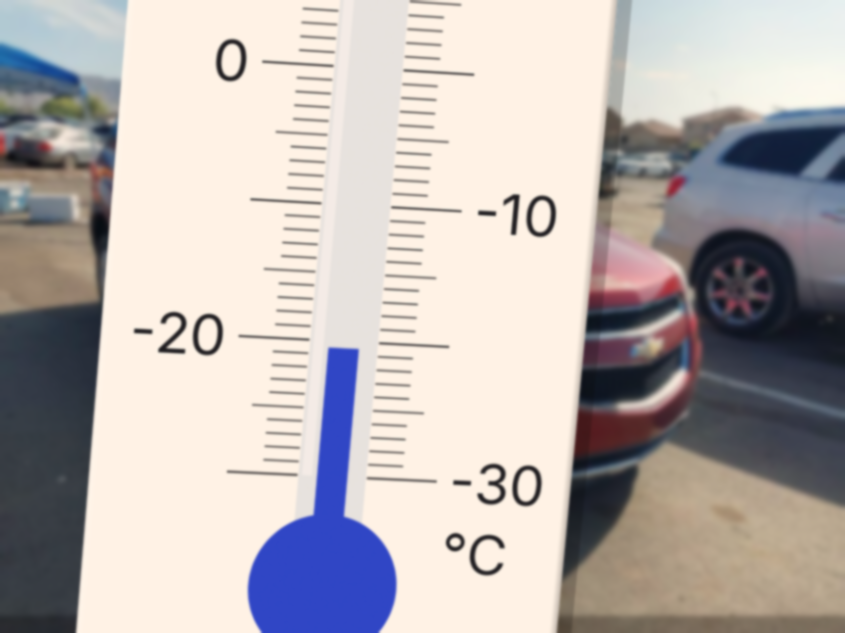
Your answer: **-20.5** °C
